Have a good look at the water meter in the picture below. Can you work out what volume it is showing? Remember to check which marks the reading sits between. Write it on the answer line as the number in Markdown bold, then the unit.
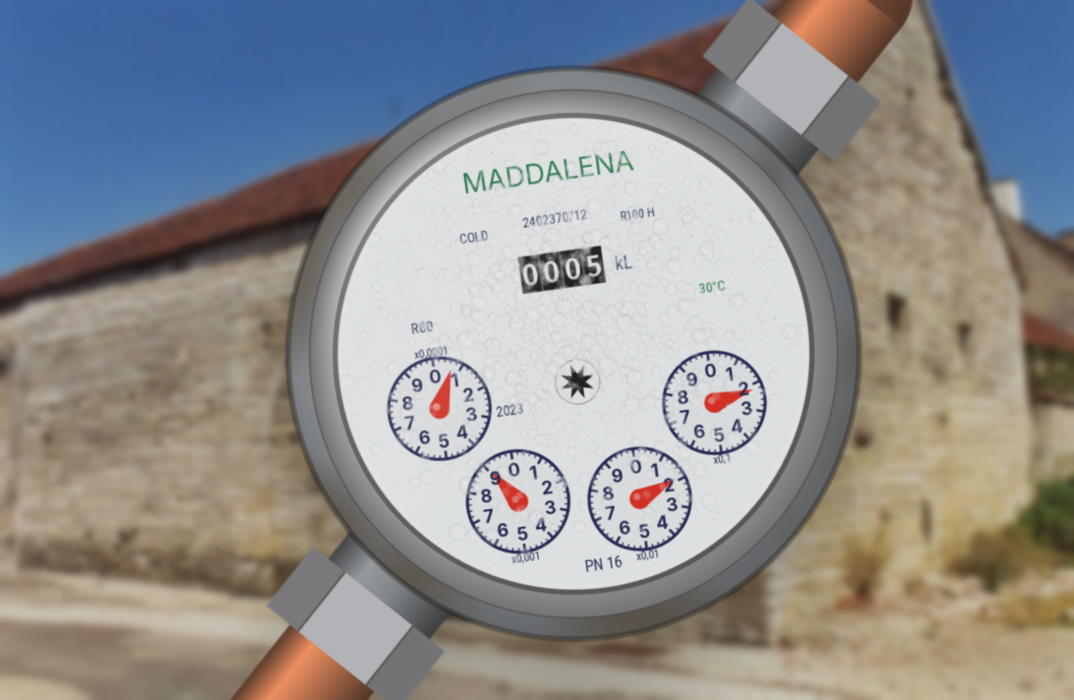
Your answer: **5.2190** kL
